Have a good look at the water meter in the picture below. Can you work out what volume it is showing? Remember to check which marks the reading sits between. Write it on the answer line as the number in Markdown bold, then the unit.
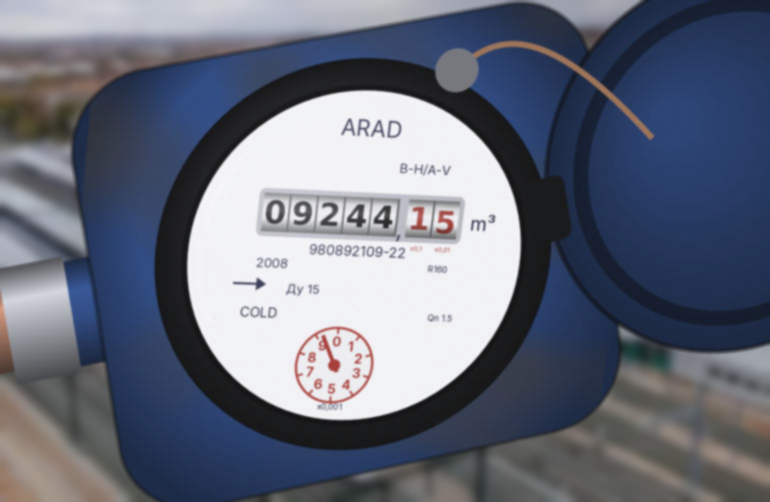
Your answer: **9244.149** m³
